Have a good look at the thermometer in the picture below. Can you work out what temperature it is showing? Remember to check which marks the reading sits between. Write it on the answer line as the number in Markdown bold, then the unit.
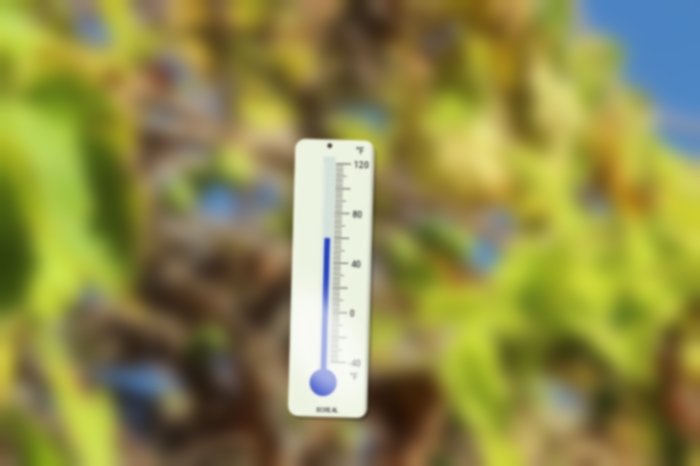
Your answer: **60** °F
